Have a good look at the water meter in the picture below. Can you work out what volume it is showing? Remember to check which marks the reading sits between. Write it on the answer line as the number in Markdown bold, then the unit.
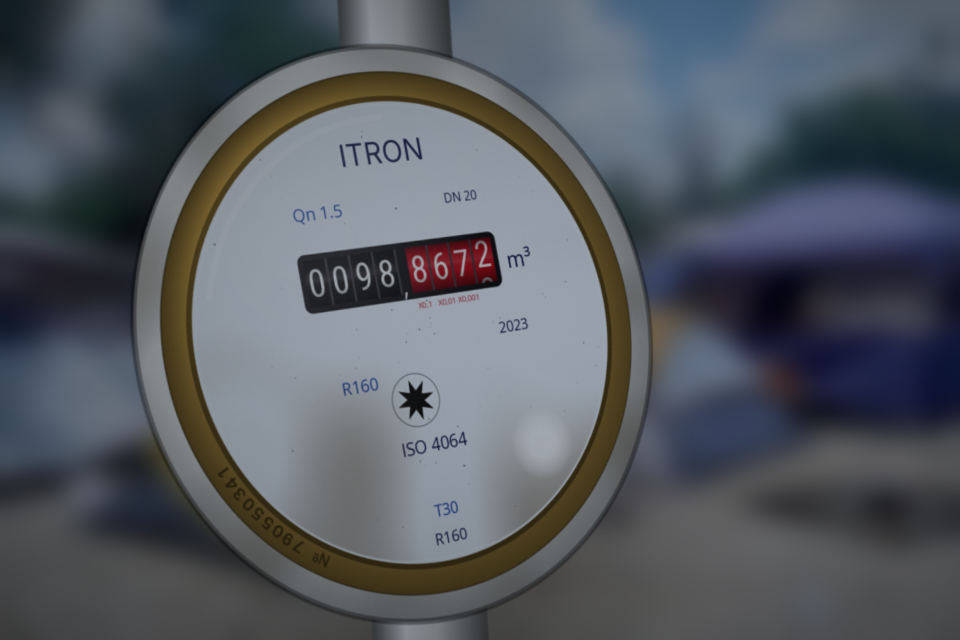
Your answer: **98.8672** m³
